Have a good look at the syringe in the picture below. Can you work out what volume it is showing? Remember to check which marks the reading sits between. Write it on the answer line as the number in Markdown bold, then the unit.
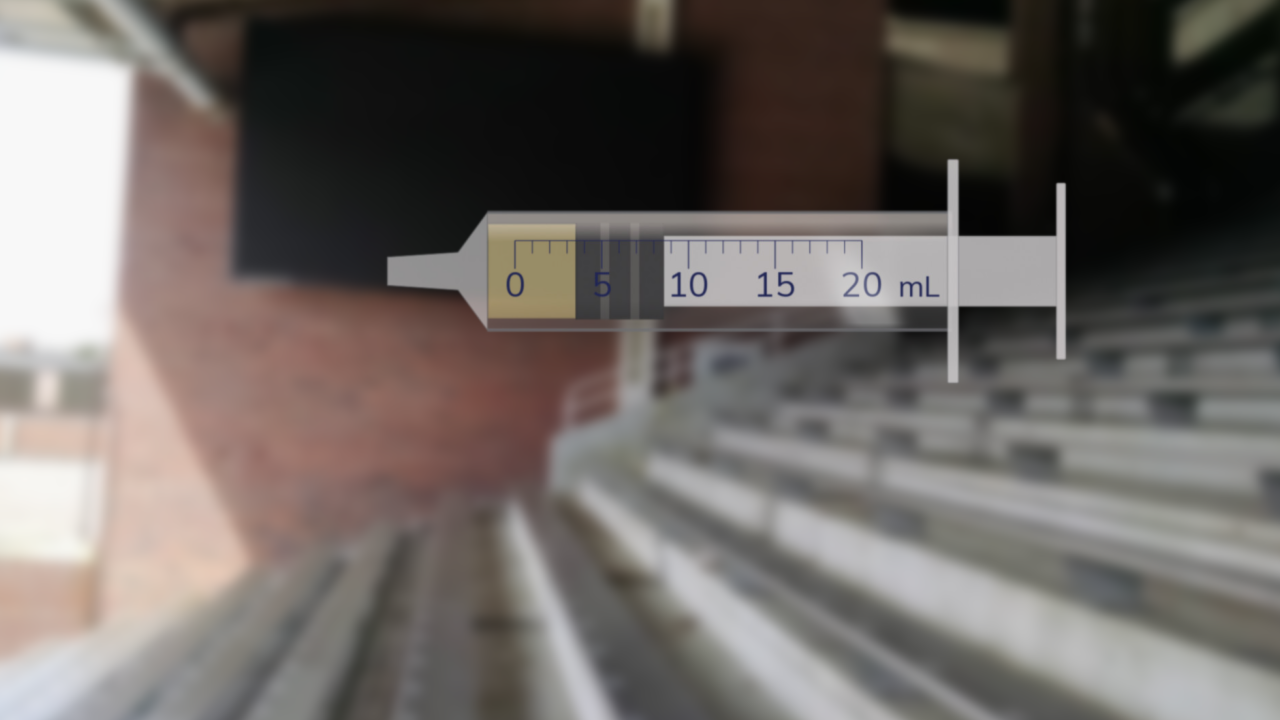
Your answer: **3.5** mL
